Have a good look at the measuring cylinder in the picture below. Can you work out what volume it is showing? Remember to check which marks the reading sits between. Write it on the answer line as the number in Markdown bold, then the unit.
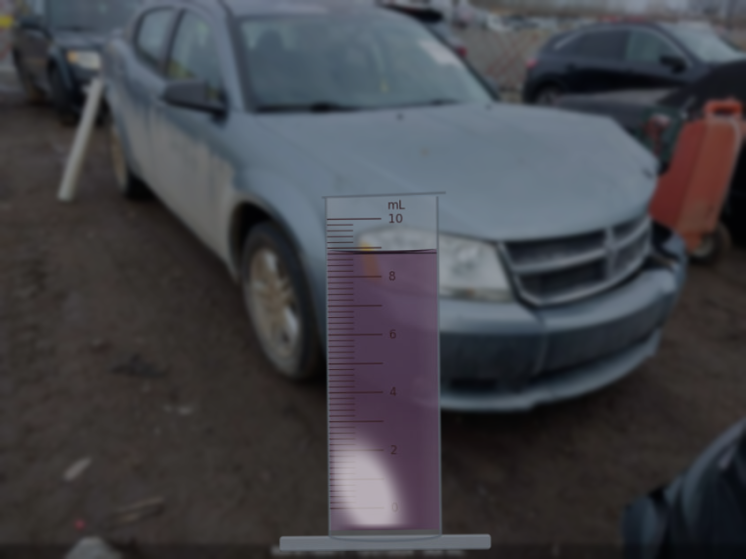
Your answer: **8.8** mL
